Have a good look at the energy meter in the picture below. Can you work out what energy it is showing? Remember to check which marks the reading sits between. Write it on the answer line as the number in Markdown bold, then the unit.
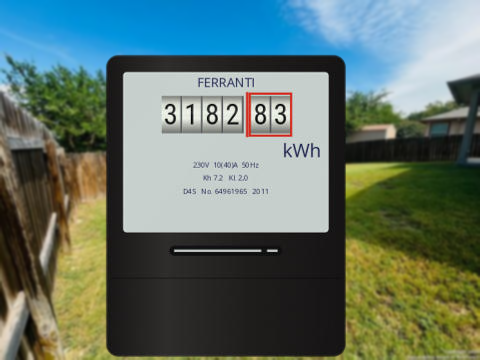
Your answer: **3182.83** kWh
